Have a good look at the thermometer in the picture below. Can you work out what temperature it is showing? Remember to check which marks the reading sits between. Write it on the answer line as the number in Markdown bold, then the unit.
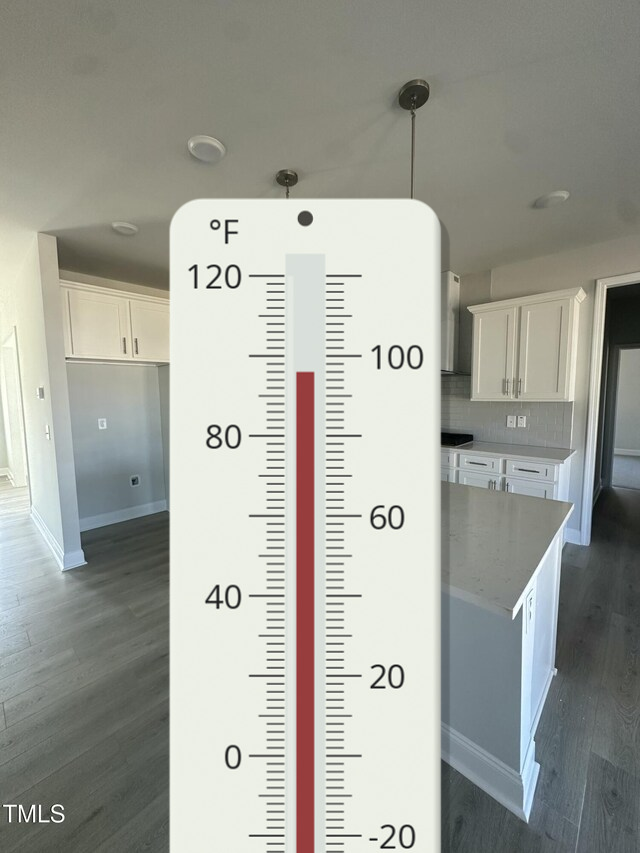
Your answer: **96** °F
